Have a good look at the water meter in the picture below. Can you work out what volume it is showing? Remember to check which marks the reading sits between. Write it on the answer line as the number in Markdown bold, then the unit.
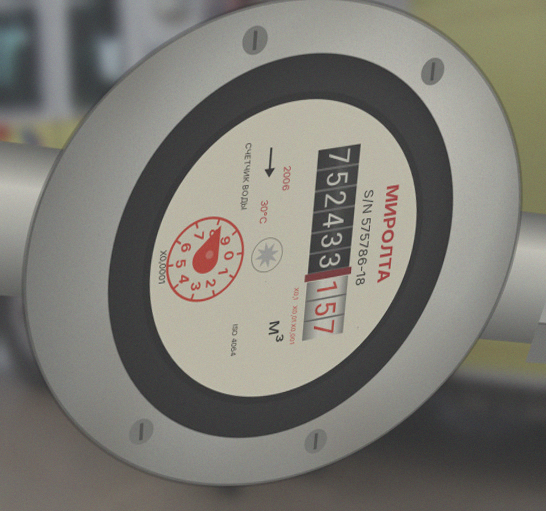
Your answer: **752433.1578** m³
